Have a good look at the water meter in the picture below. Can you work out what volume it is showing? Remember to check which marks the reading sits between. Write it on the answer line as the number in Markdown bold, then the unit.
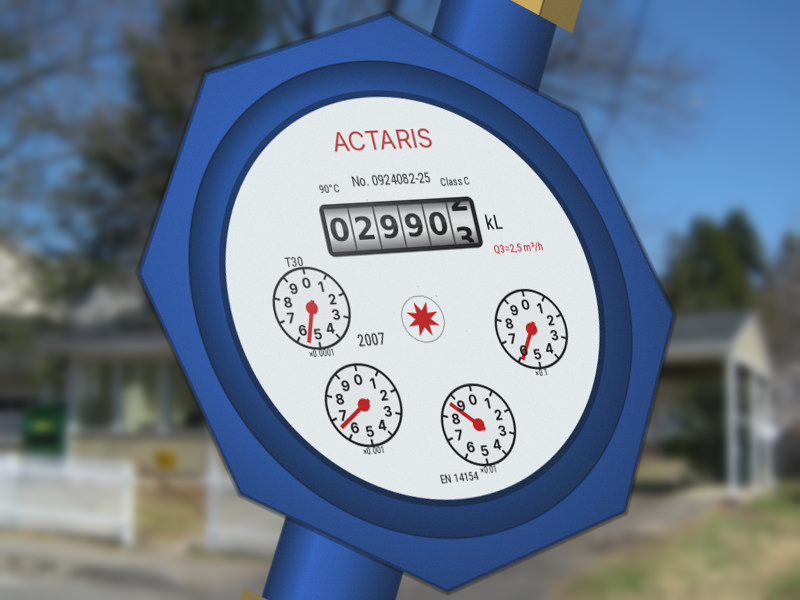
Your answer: **29902.5865** kL
